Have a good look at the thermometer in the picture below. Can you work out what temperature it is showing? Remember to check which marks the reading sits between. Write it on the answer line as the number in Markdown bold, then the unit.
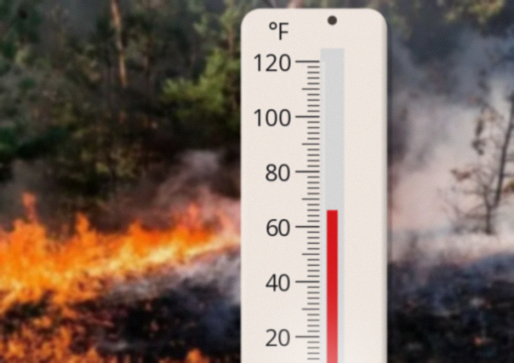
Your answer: **66** °F
